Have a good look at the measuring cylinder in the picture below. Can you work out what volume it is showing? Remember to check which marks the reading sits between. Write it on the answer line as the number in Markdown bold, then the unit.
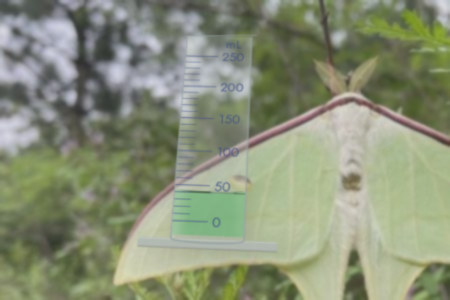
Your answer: **40** mL
